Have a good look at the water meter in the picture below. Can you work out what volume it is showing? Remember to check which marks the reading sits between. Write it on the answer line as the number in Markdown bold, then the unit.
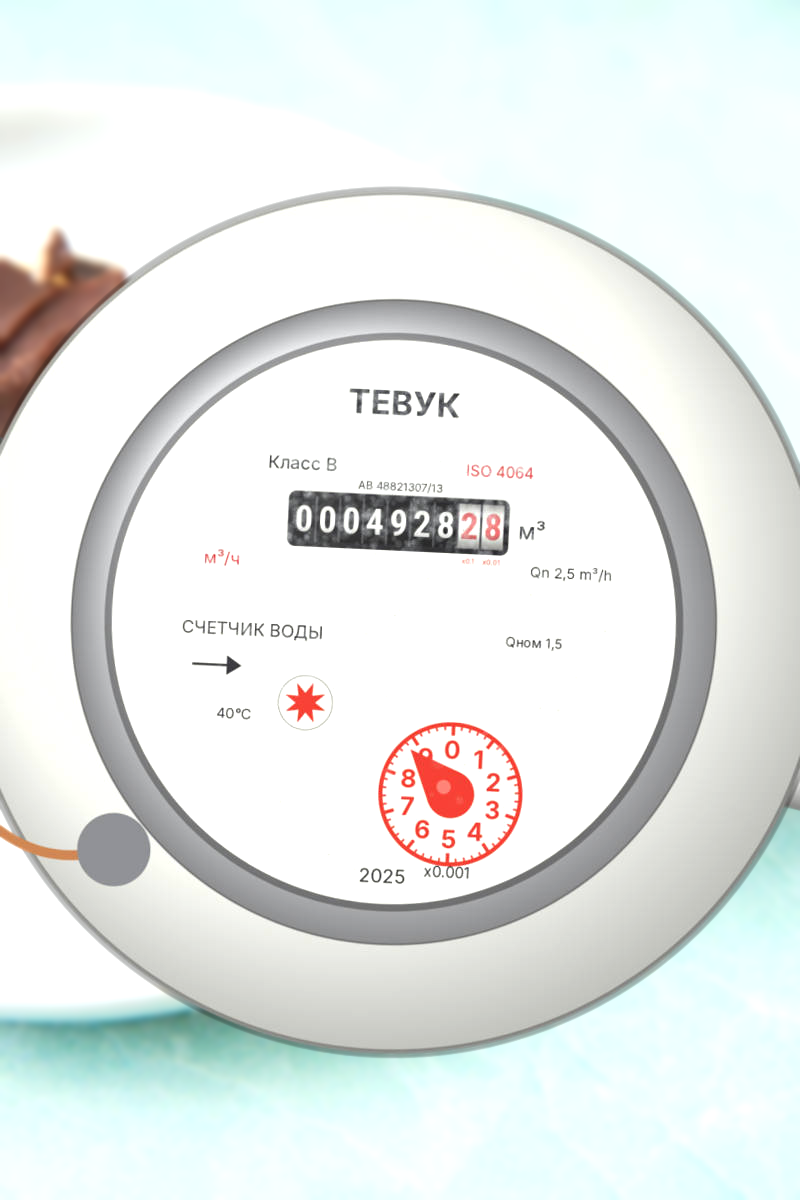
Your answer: **4928.288** m³
